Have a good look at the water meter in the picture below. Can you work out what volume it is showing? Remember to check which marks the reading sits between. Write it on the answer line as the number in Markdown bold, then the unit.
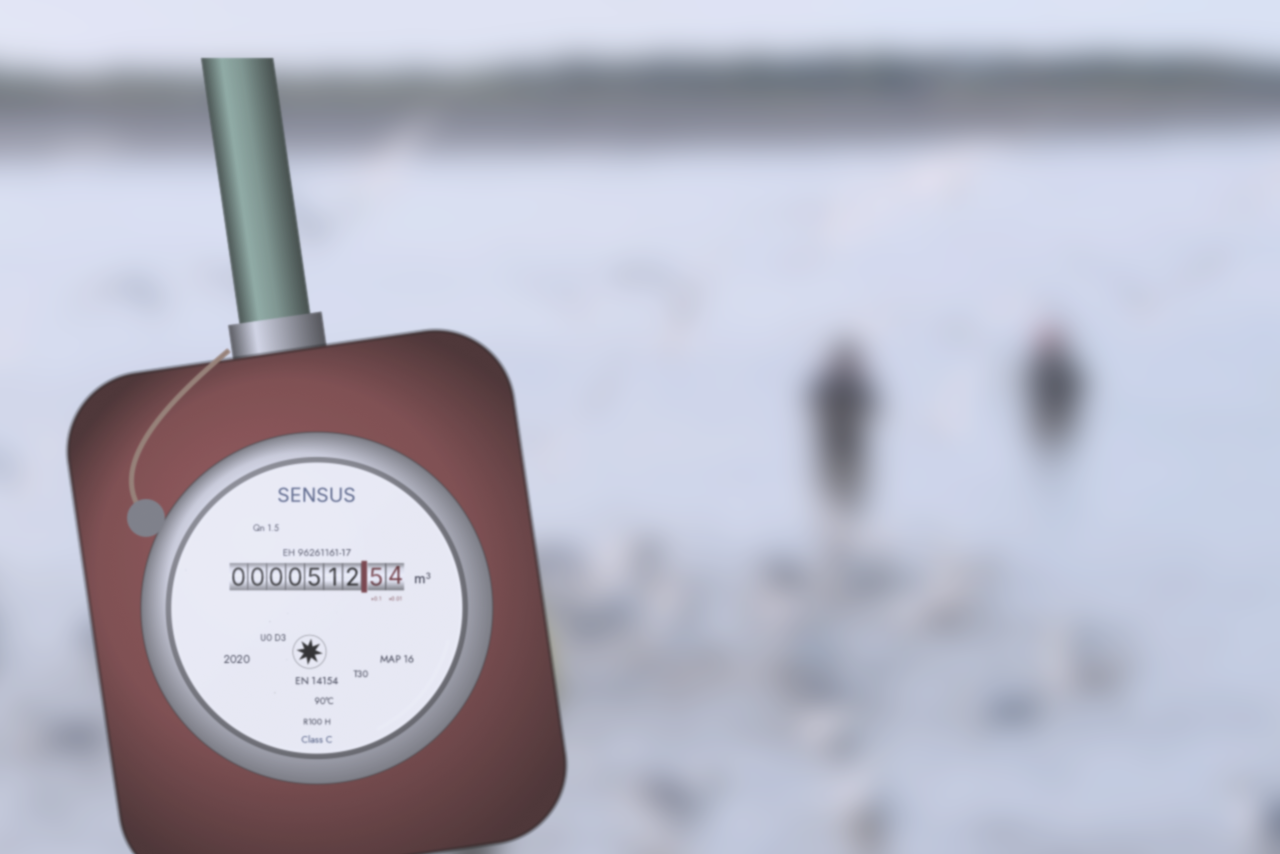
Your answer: **512.54** m³
